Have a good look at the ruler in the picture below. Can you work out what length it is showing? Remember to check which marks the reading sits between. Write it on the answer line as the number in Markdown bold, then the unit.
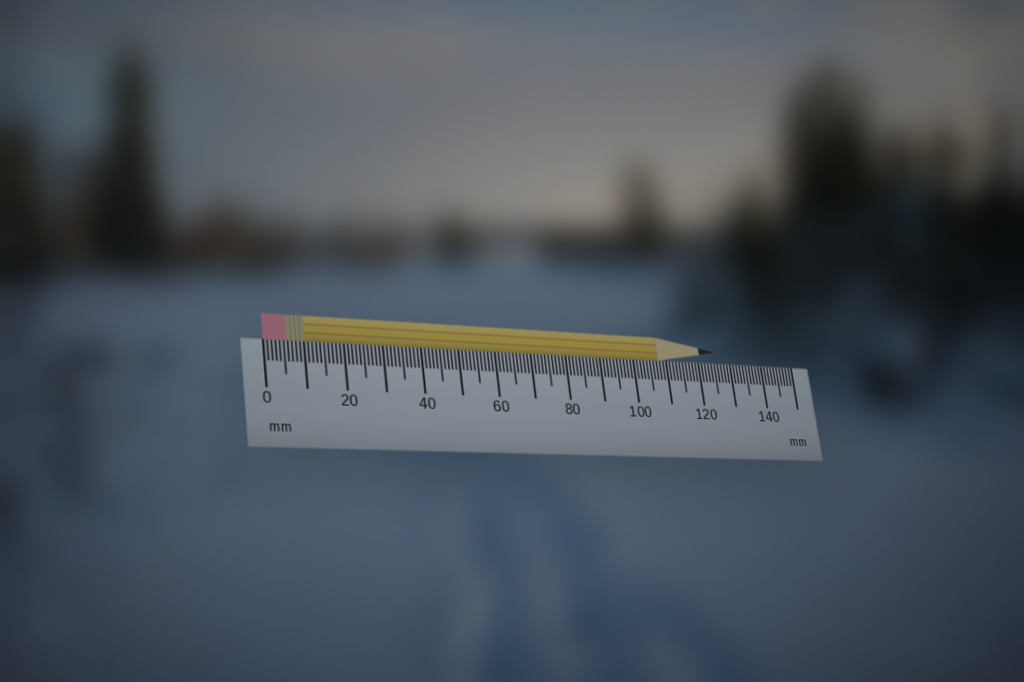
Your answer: **125** mm
